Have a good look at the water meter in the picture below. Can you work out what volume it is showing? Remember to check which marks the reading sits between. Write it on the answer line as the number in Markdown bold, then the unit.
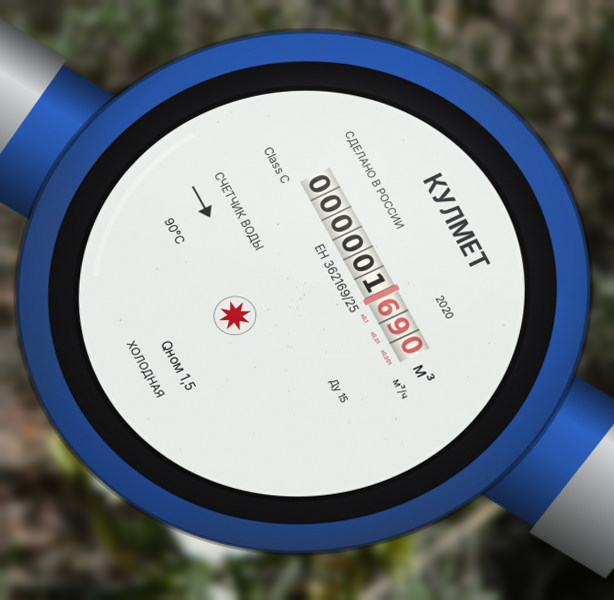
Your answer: **1.690** m³
